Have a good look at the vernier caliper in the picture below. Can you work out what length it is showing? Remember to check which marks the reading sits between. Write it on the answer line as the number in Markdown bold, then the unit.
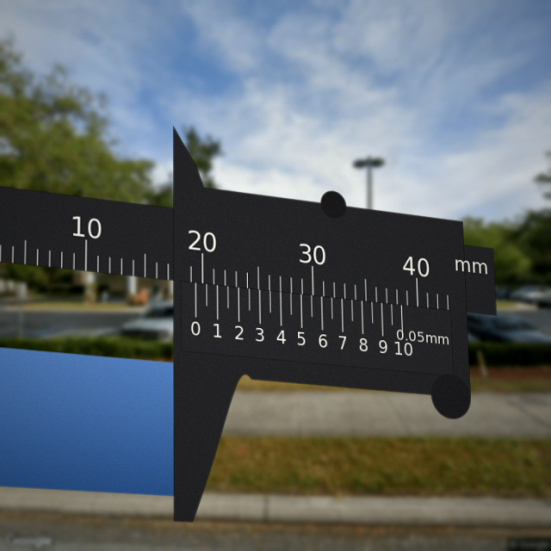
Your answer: **19.4** mm
